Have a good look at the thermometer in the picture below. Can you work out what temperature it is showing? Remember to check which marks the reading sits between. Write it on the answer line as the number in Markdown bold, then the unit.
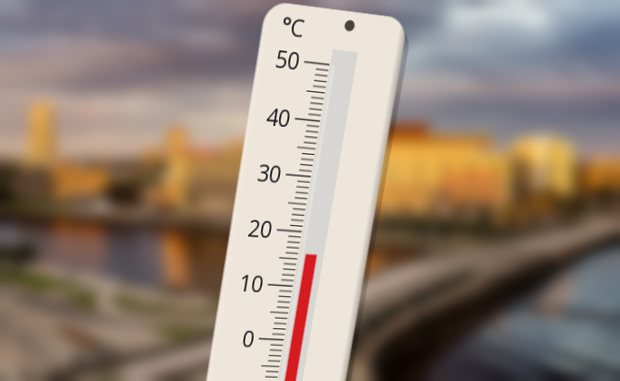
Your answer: **16** °C
